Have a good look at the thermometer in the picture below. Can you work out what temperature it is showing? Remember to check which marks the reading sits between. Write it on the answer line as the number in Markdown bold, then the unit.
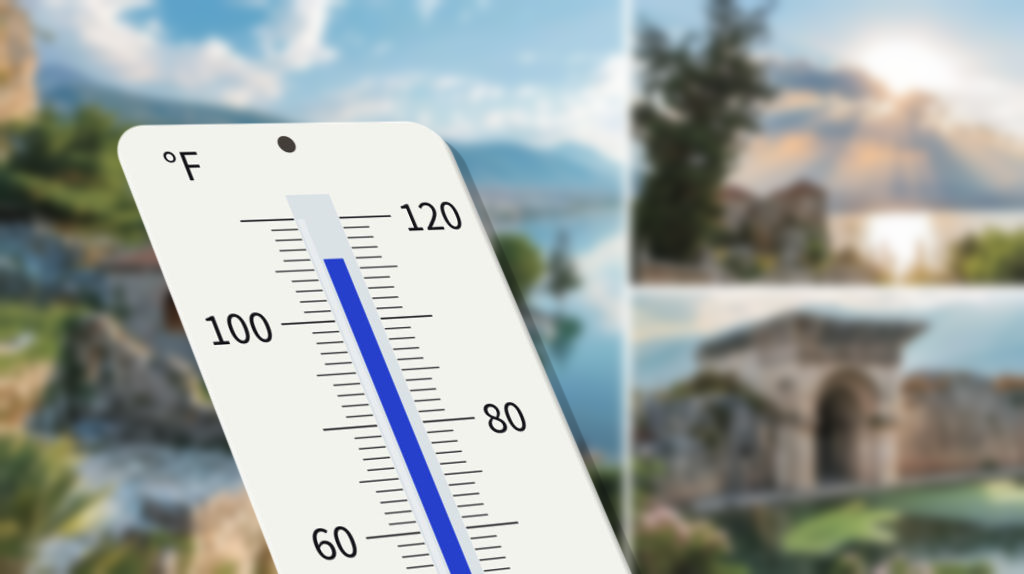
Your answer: **112** °F
